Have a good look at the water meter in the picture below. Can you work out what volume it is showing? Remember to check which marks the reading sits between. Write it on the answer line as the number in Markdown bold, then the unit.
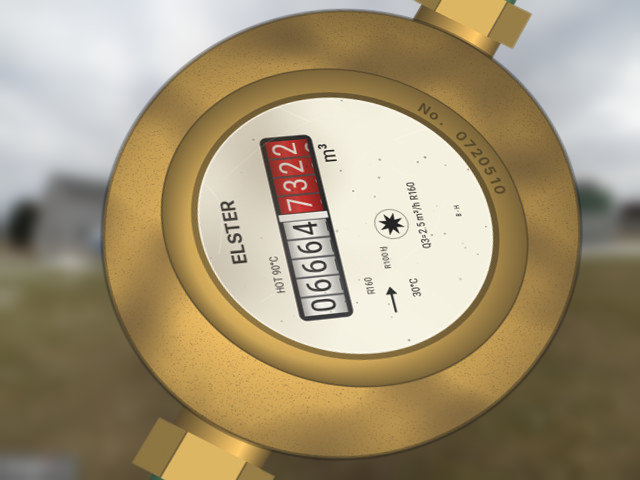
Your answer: **6664.7322** m³
